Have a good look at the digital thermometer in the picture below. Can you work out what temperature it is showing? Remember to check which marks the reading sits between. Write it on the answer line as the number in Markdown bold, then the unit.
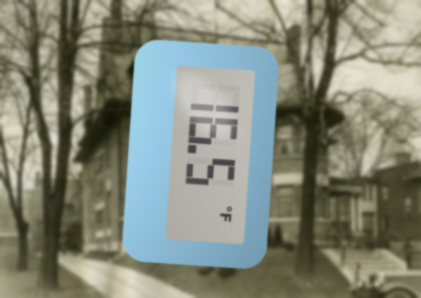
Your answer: **16.5** °F
